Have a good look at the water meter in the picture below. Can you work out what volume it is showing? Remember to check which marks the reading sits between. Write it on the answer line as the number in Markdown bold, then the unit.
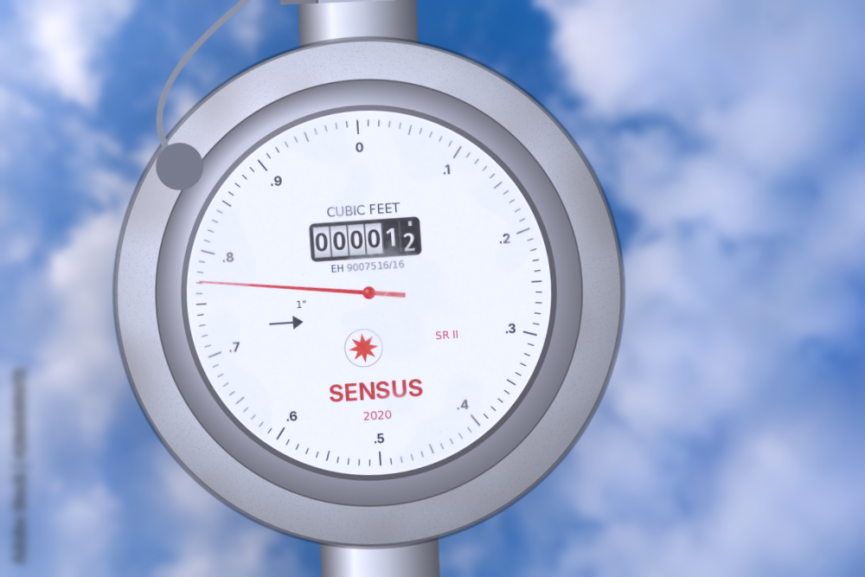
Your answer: **11.77** ft³
